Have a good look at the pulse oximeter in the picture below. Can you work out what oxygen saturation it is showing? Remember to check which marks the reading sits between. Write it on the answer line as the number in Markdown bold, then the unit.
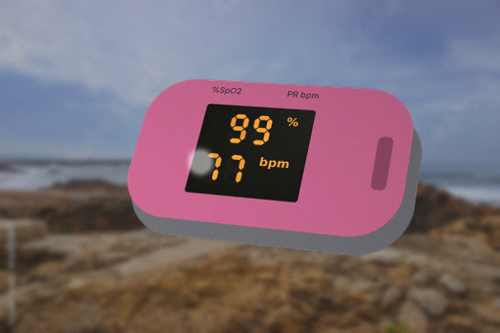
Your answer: **99** %
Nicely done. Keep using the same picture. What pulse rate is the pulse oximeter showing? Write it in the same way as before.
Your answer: **77** bpm
